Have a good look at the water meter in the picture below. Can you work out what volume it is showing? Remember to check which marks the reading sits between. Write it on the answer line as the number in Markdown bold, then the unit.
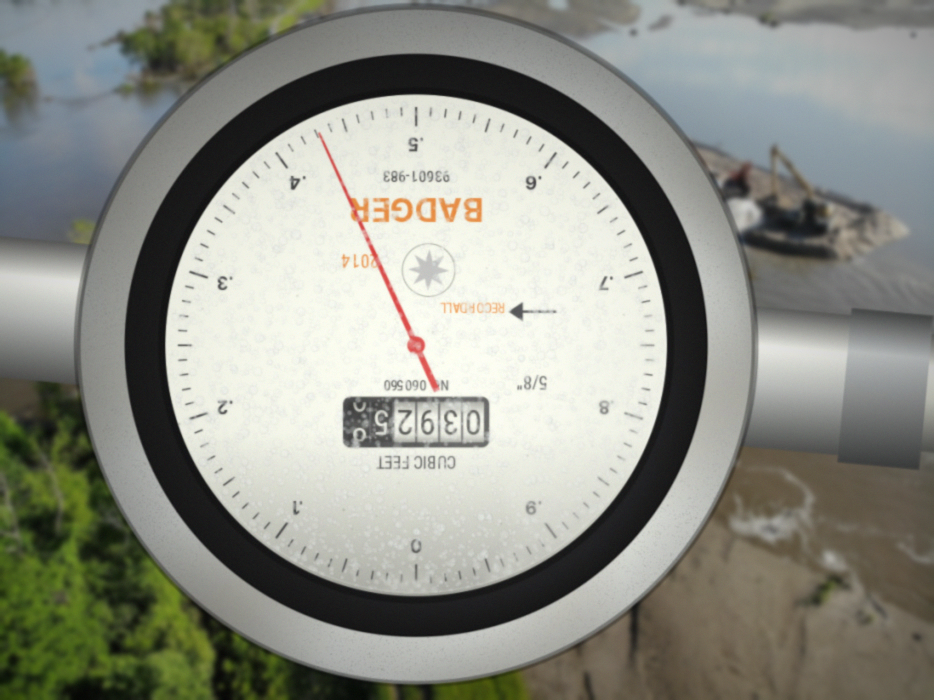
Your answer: **39258.43** ft³
